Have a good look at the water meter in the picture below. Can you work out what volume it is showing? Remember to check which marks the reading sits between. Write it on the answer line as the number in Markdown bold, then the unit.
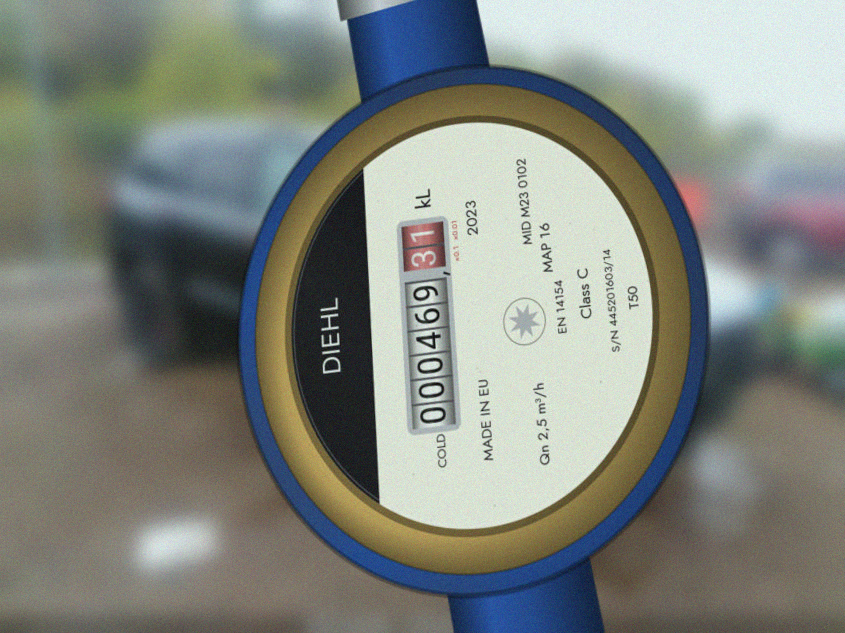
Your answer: **469.31** kL
